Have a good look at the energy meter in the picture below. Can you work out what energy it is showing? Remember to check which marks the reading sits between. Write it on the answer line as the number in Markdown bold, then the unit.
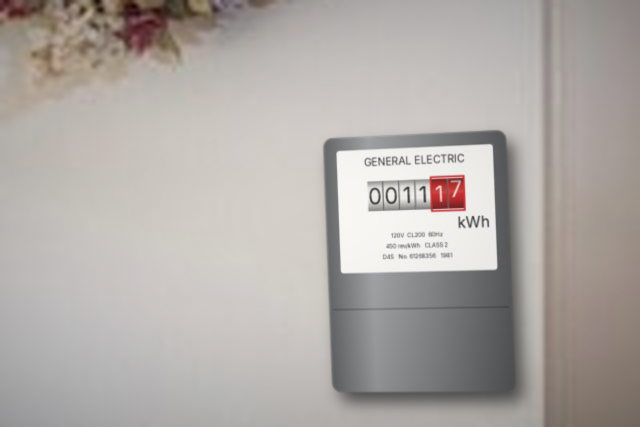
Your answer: **11.17** kWh
